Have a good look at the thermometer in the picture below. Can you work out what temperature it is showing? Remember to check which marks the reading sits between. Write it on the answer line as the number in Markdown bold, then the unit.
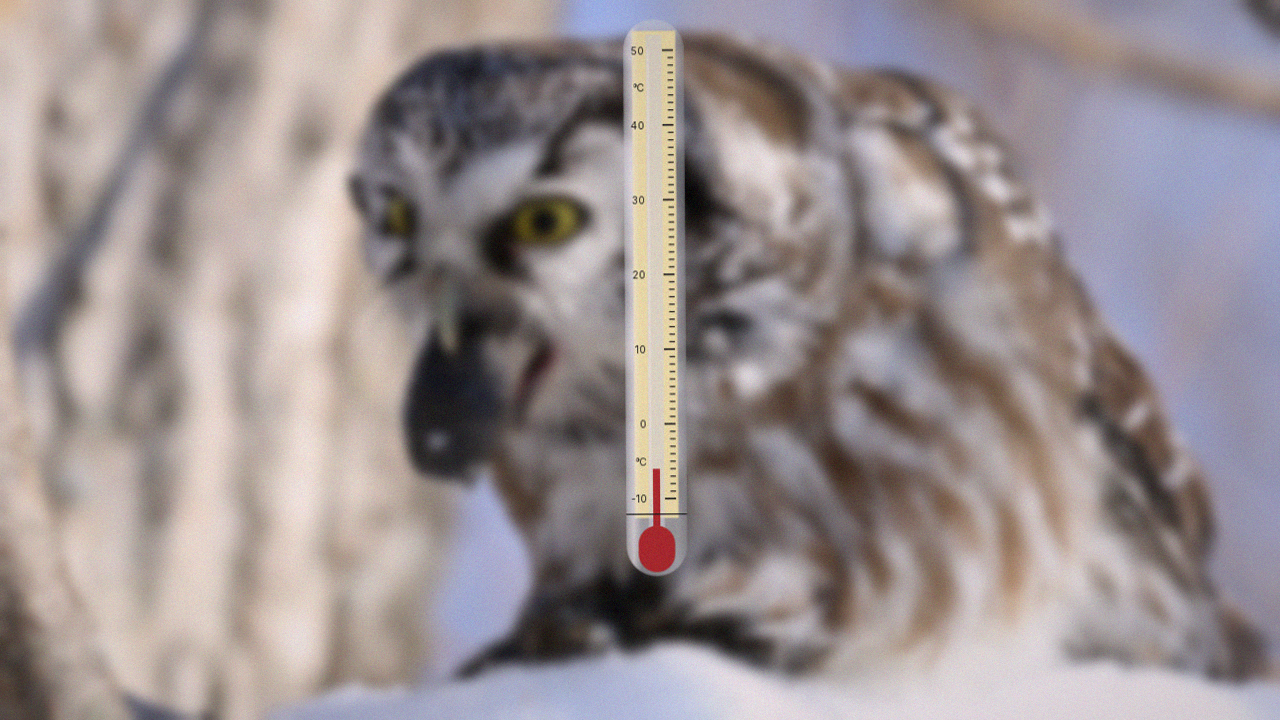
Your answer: **-6** °C
